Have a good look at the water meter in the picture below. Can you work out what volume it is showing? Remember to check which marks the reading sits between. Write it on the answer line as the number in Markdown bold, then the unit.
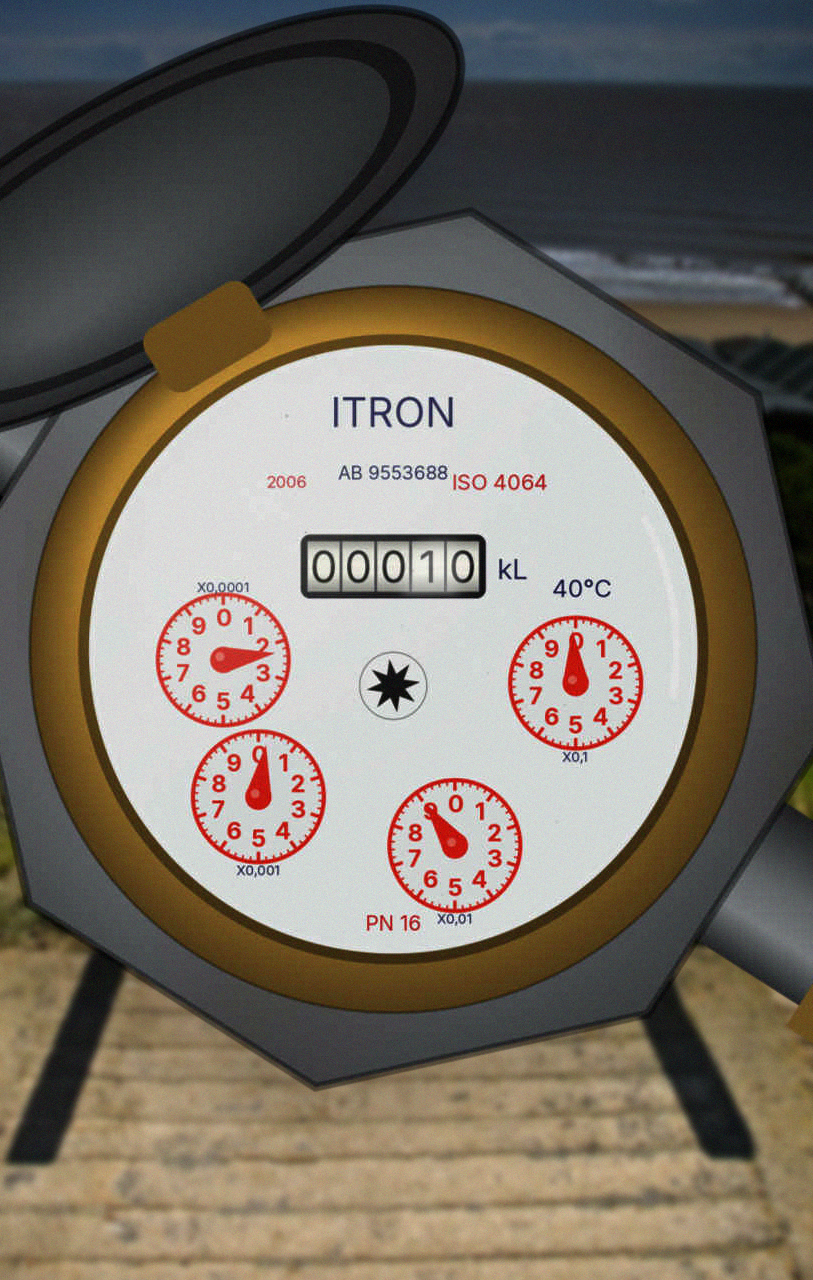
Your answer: **9.9902** kL
